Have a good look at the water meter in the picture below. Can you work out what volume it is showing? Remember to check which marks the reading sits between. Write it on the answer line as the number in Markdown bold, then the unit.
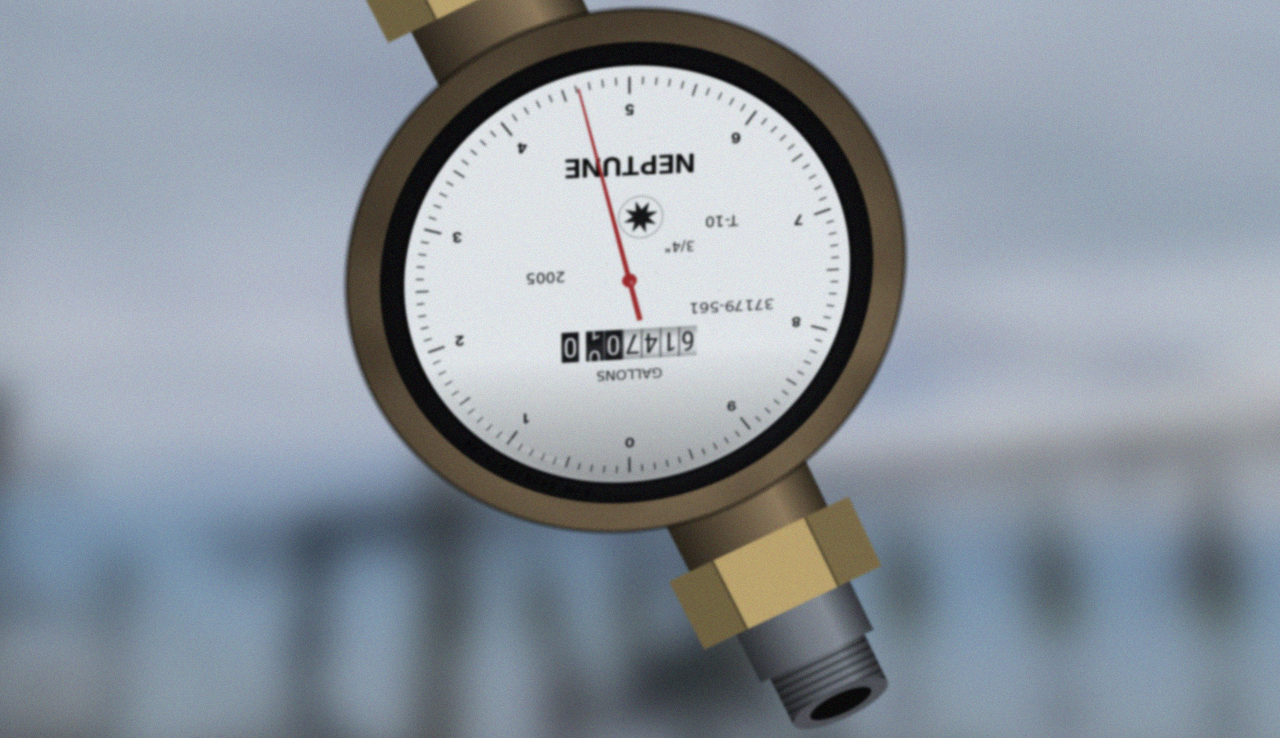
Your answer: **6147004.6** gal
